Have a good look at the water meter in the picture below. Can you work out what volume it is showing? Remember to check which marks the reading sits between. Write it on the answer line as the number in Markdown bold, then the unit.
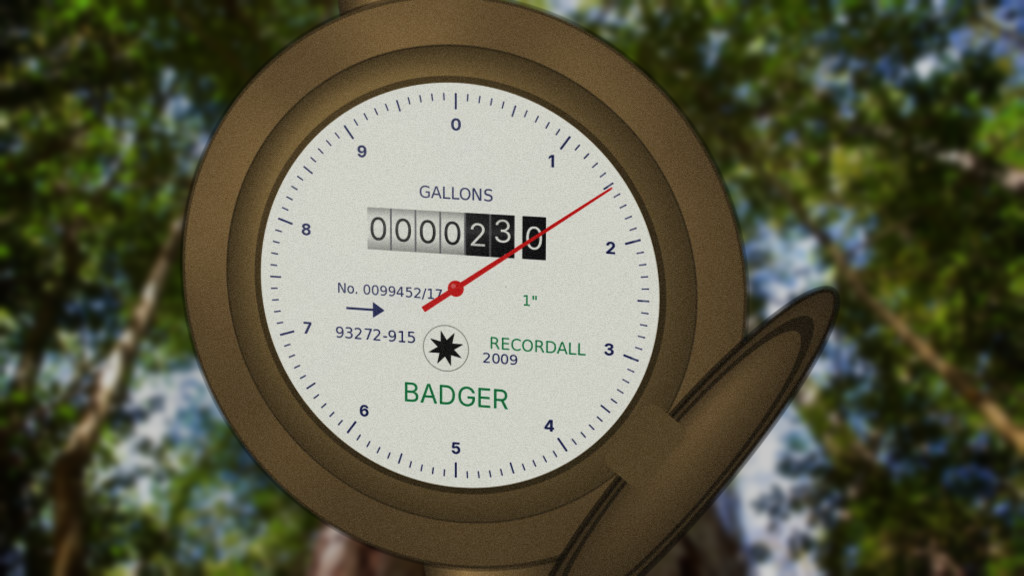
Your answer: **231.5** gal
